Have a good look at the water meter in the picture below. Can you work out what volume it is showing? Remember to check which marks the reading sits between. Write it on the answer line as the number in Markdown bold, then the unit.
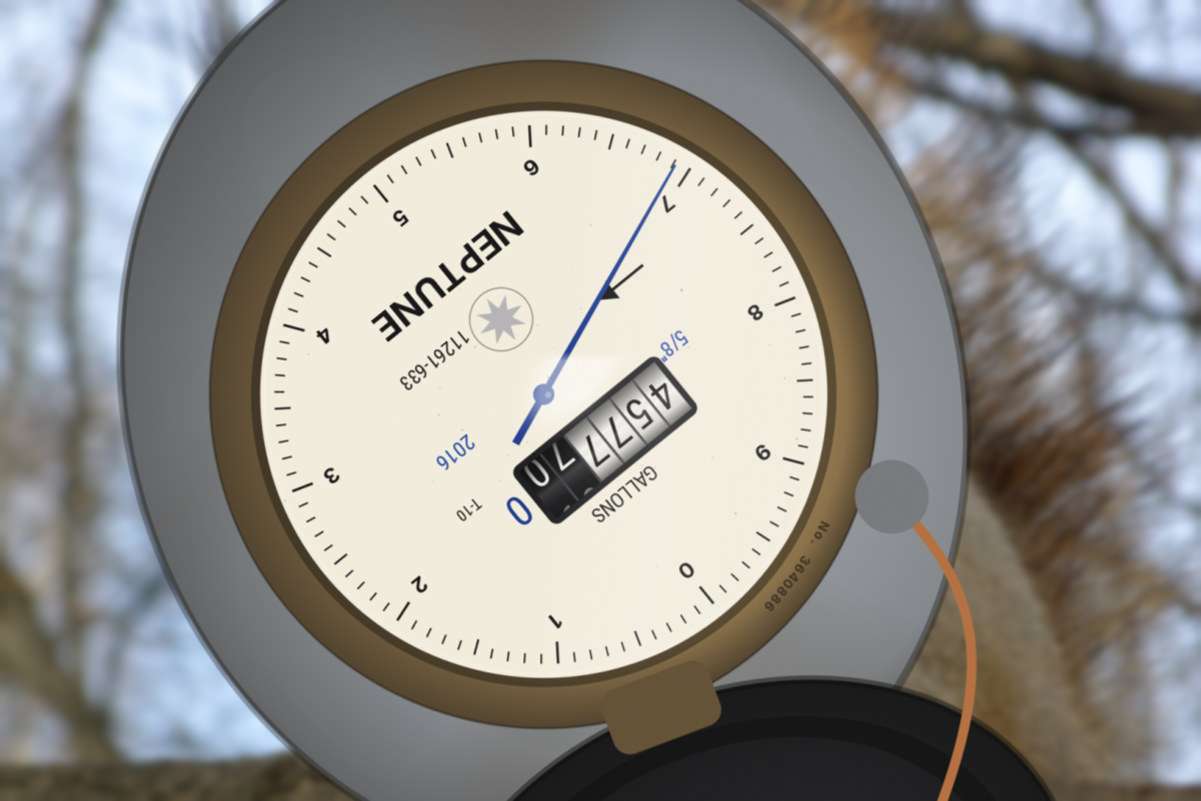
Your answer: **4577696.9** gal
